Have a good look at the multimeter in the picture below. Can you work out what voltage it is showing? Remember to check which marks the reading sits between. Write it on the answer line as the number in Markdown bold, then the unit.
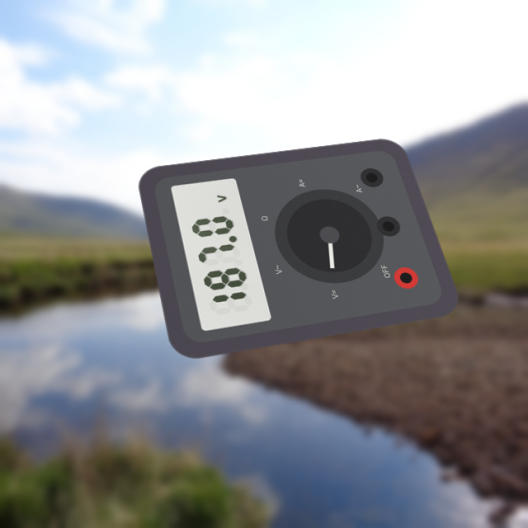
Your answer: **187.0** V
